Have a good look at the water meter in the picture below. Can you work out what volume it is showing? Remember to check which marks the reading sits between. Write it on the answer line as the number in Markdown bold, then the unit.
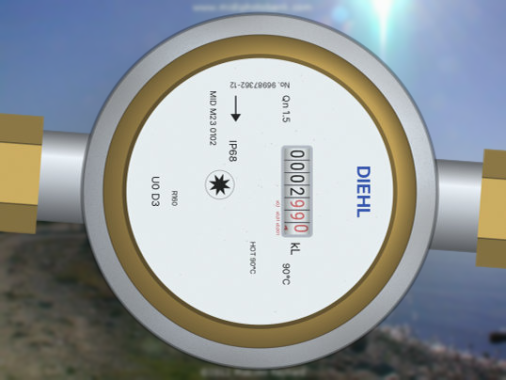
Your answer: **2.990** kL
